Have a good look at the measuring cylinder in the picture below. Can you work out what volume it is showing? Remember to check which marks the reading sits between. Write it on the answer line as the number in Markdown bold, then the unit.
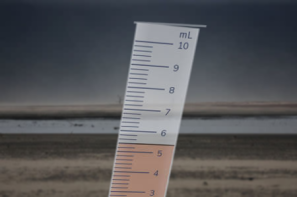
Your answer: **5.4** mL
